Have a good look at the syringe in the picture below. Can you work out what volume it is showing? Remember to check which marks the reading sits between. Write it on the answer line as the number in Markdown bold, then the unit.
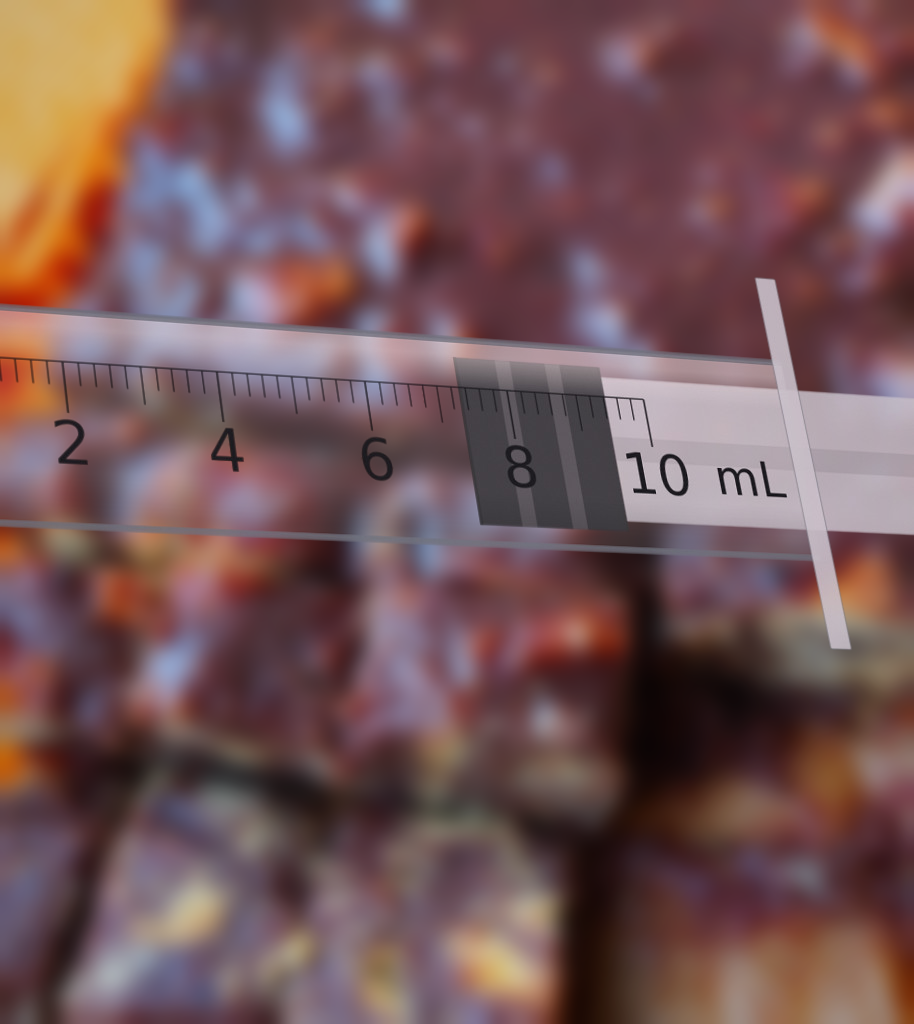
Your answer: **7.3** mL
